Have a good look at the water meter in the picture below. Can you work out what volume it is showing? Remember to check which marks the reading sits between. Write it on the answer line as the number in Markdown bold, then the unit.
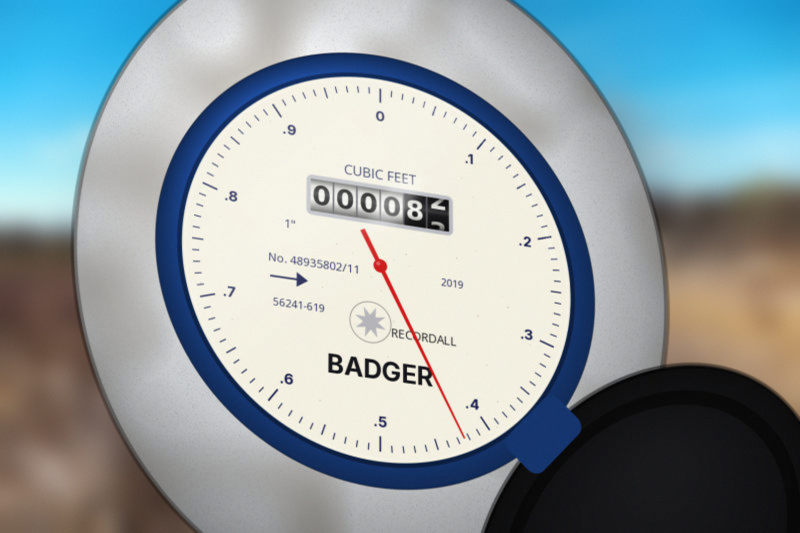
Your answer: **82.42** ft³
